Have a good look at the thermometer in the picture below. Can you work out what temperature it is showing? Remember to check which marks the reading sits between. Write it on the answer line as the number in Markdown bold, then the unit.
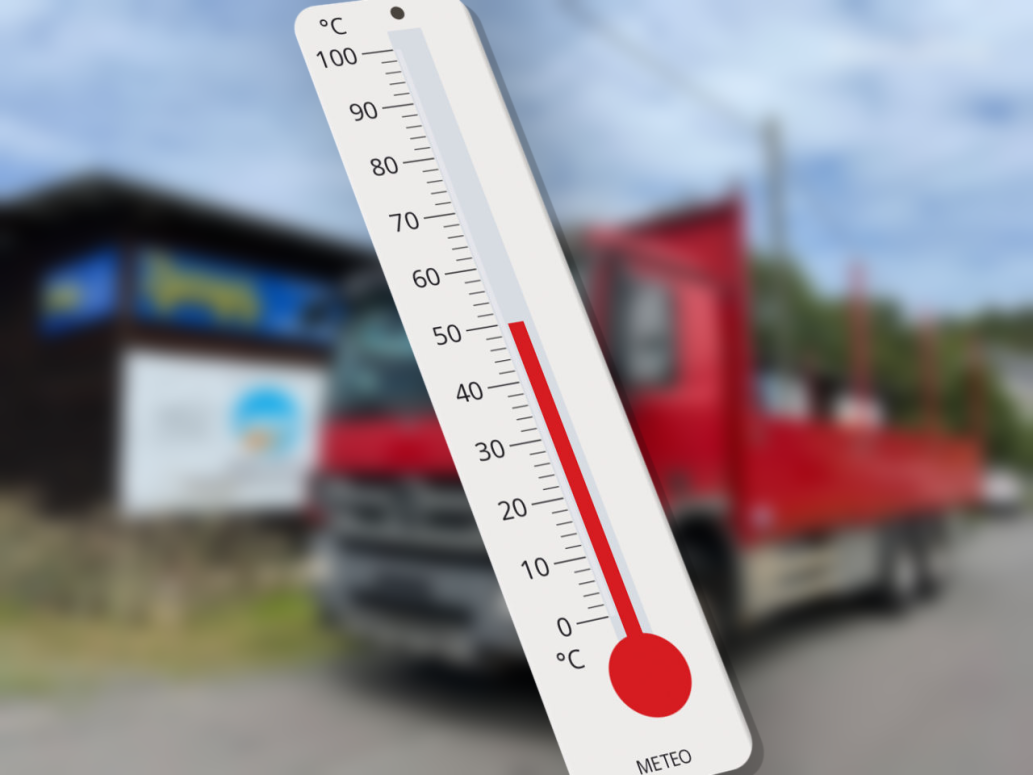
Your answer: **50** °C
